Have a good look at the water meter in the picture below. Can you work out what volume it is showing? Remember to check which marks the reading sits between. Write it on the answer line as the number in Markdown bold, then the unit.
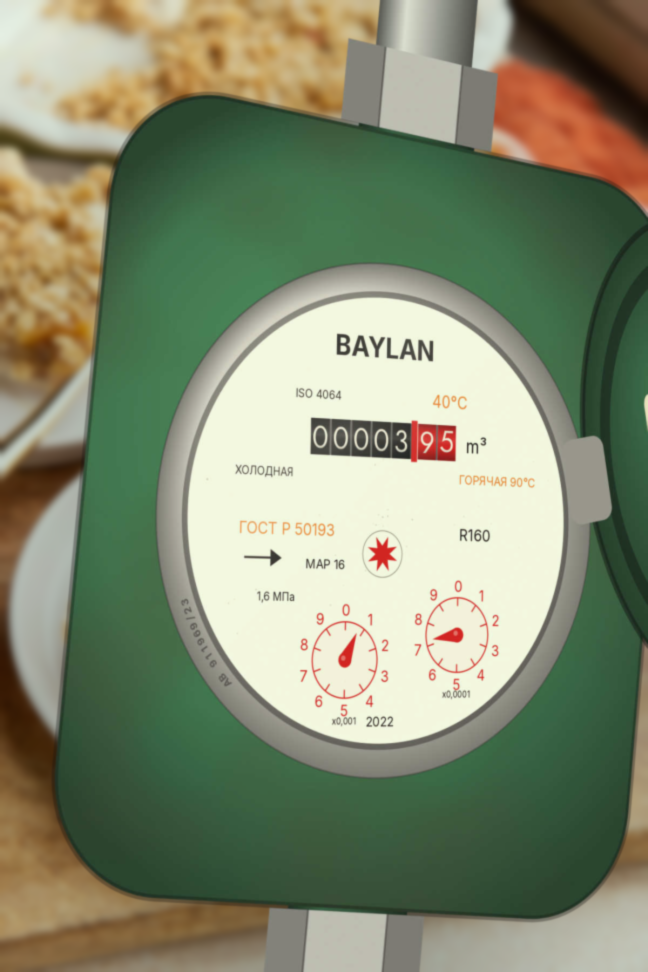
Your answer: **3.9507** m³
